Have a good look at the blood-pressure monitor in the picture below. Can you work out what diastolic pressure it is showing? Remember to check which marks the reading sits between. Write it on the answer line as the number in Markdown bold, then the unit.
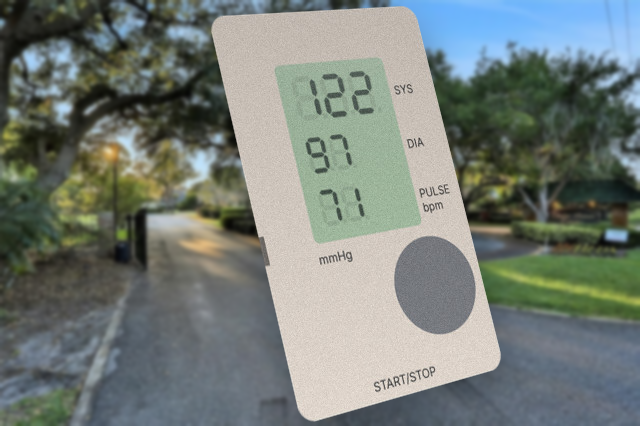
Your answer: **97** mmHg
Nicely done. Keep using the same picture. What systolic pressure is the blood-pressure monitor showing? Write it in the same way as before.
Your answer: **122** mmHg
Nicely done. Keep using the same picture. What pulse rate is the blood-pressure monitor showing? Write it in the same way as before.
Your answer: **71** bpm
